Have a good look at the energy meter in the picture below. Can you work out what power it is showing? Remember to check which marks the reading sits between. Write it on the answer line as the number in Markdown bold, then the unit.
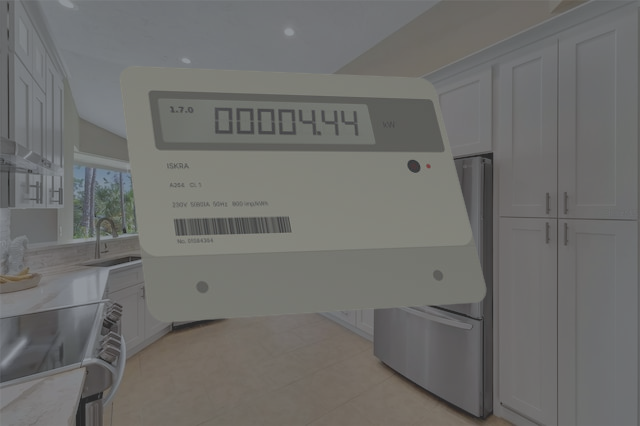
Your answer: **4.44** kW
